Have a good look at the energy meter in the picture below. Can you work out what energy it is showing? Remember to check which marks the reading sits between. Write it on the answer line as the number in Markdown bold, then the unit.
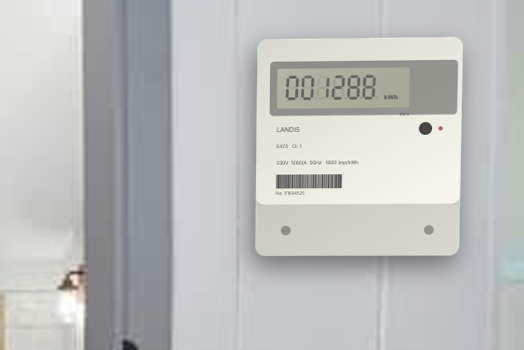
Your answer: **1288** kWh
